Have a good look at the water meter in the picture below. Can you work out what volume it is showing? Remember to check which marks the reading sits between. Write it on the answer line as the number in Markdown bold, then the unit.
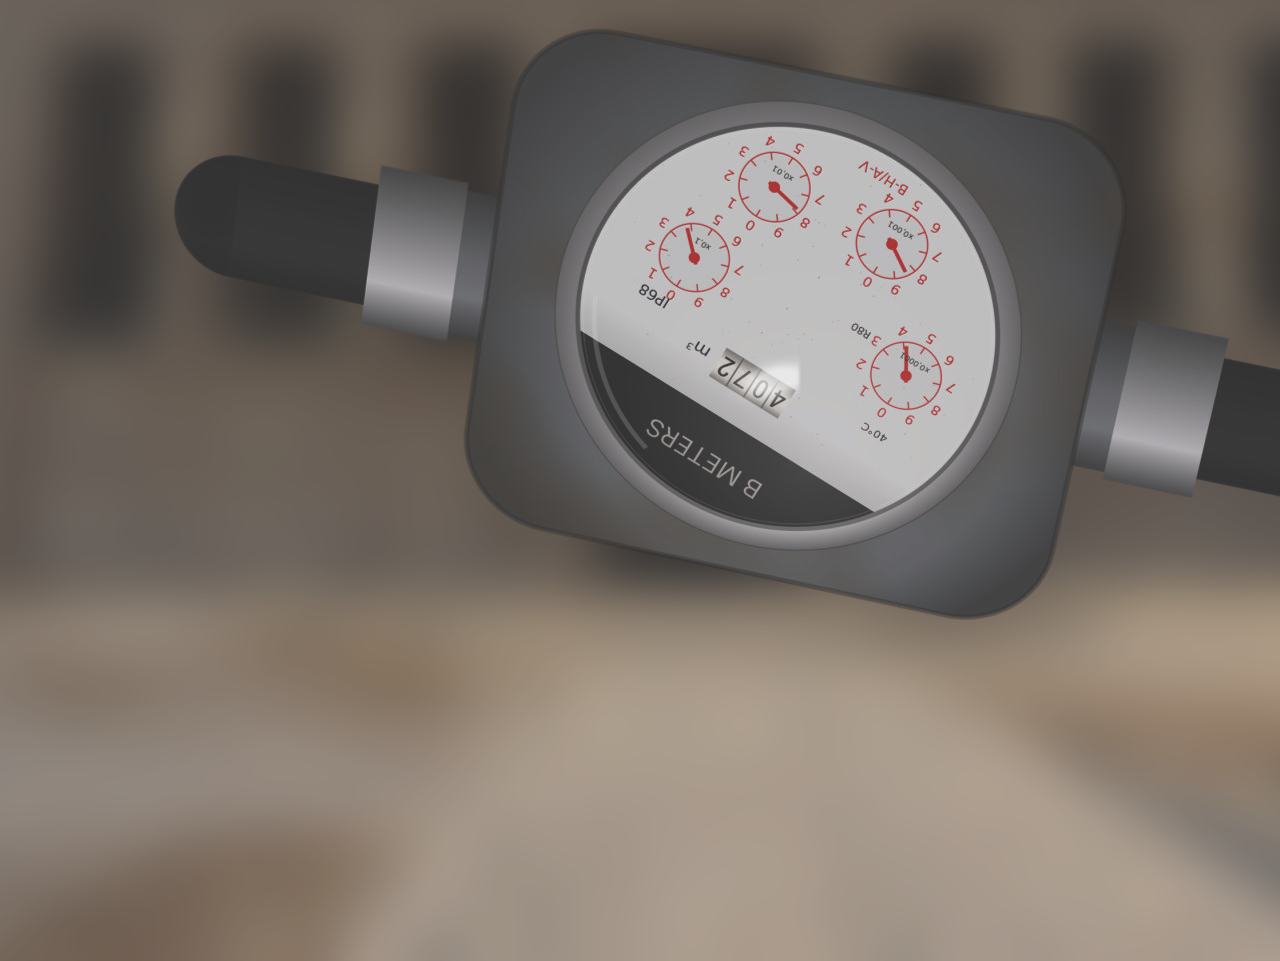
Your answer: **4072.3784** m³
